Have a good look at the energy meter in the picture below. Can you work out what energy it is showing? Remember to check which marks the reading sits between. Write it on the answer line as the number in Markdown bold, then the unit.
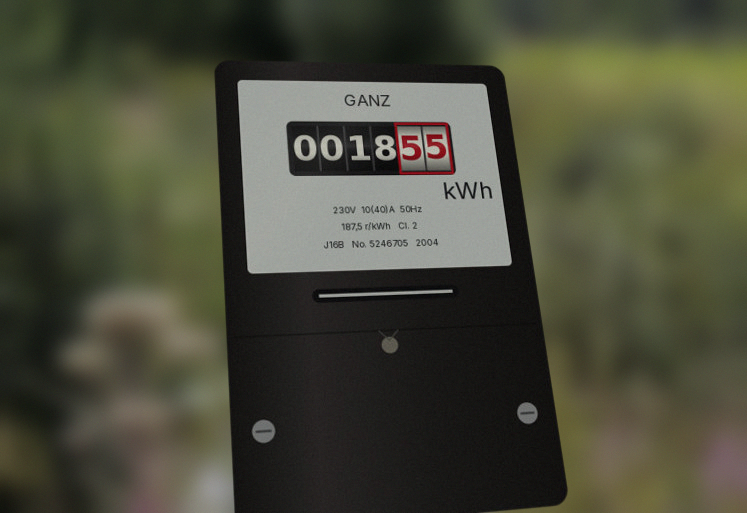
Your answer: **18.55** kWh
